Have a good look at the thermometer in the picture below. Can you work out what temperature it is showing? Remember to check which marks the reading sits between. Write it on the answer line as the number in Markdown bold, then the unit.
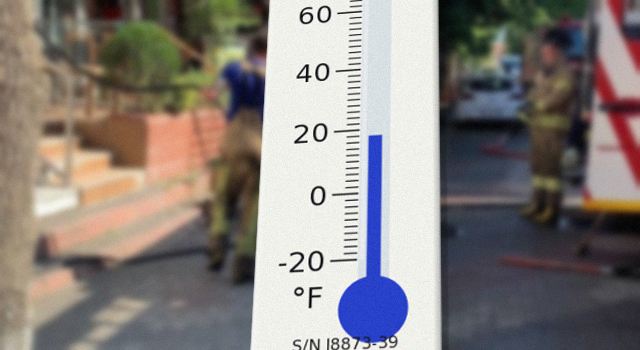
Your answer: **18** °F
